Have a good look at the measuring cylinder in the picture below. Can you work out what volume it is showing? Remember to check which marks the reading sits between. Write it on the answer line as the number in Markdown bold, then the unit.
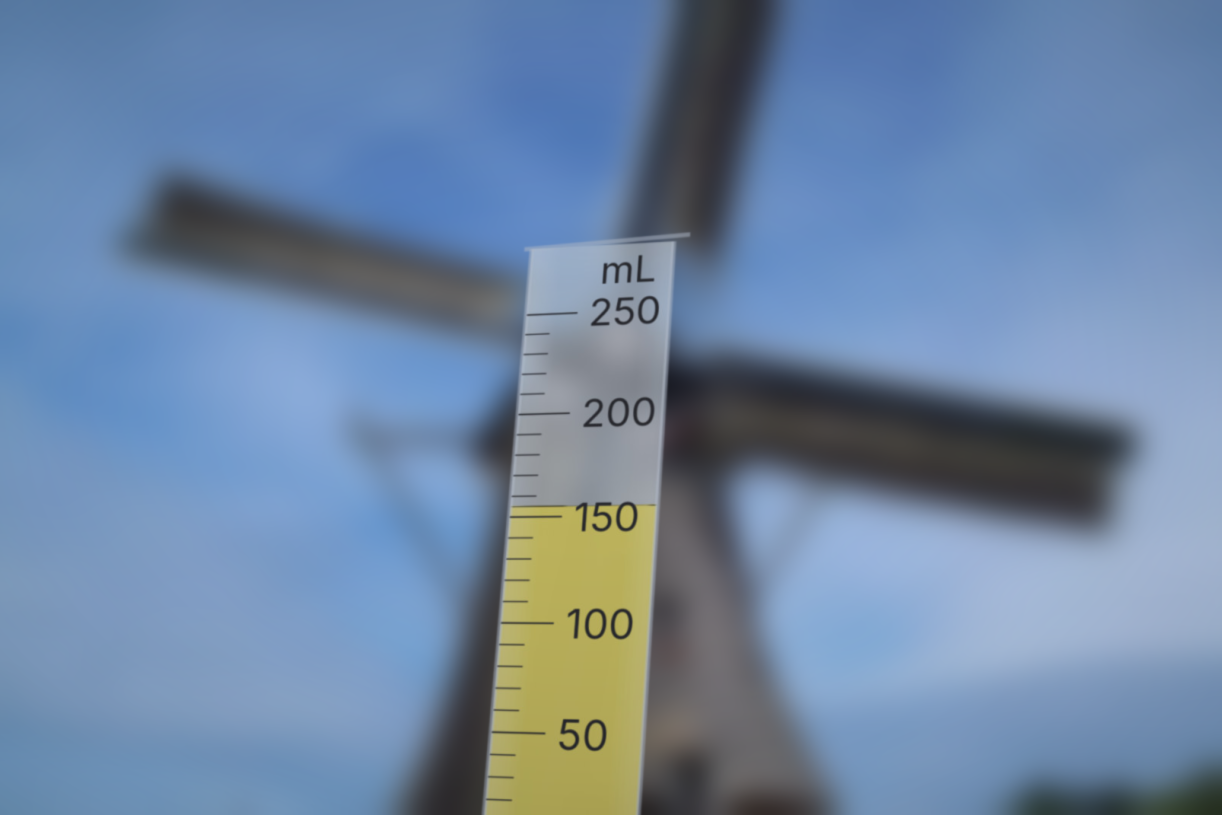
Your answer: **155** mL
